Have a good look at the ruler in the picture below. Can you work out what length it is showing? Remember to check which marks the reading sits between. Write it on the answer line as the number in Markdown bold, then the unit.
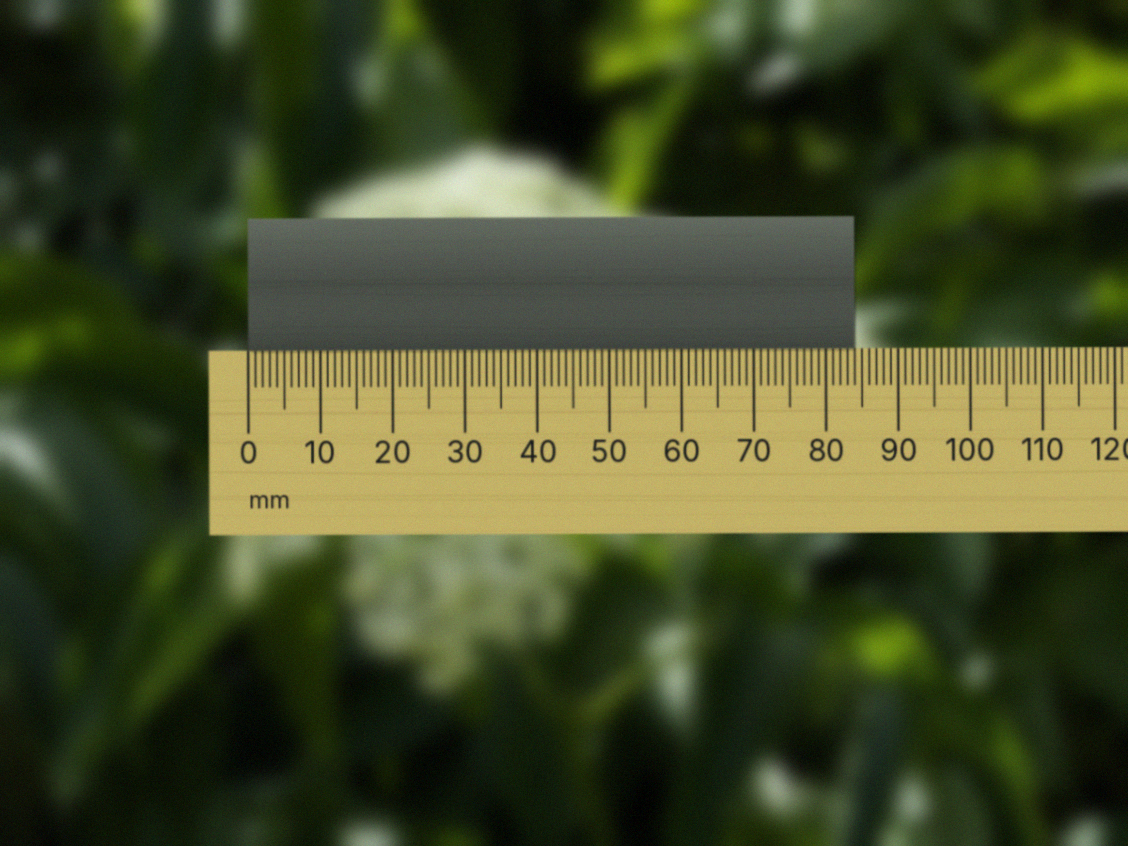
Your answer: **84** mm
